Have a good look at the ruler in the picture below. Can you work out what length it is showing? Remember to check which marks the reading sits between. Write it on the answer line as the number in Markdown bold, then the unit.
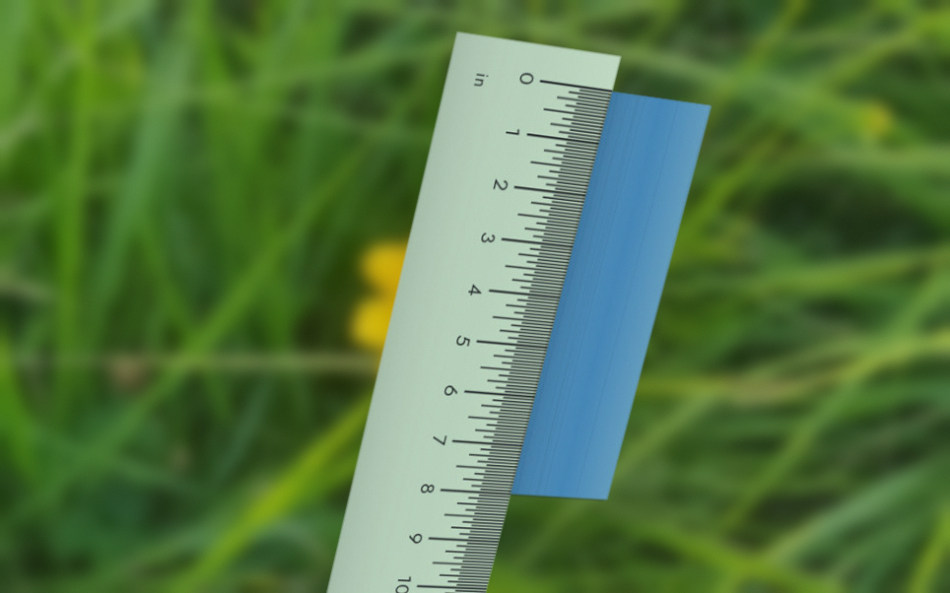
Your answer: **8** in
